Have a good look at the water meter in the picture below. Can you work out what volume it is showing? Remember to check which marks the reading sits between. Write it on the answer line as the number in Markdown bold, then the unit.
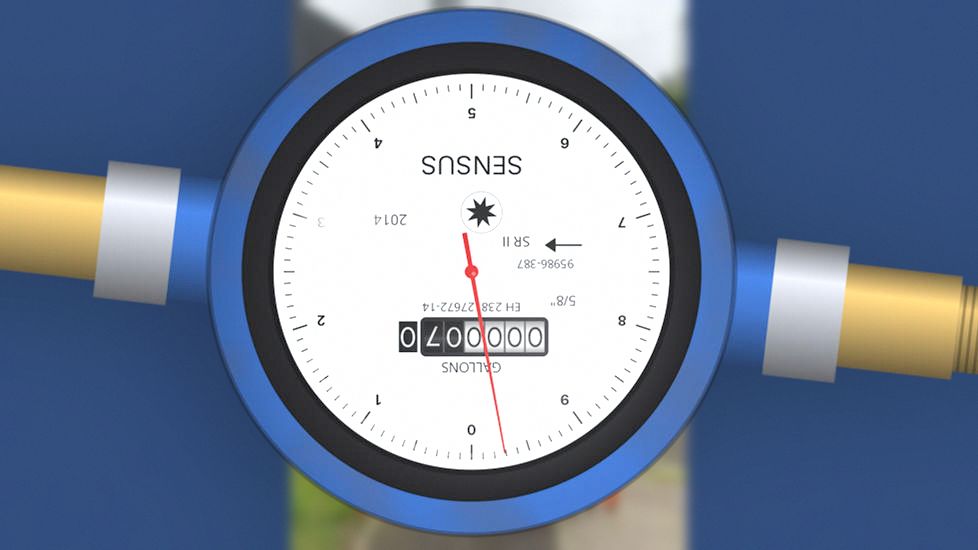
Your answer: **69.7** gal
